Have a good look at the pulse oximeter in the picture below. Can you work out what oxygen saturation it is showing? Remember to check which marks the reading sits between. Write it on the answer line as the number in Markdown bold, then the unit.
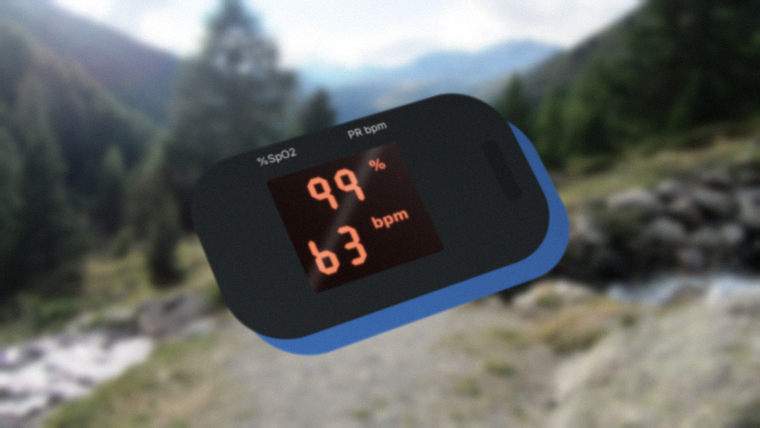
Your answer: **99** %
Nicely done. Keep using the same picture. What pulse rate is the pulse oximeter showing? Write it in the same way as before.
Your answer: **63** bpm
